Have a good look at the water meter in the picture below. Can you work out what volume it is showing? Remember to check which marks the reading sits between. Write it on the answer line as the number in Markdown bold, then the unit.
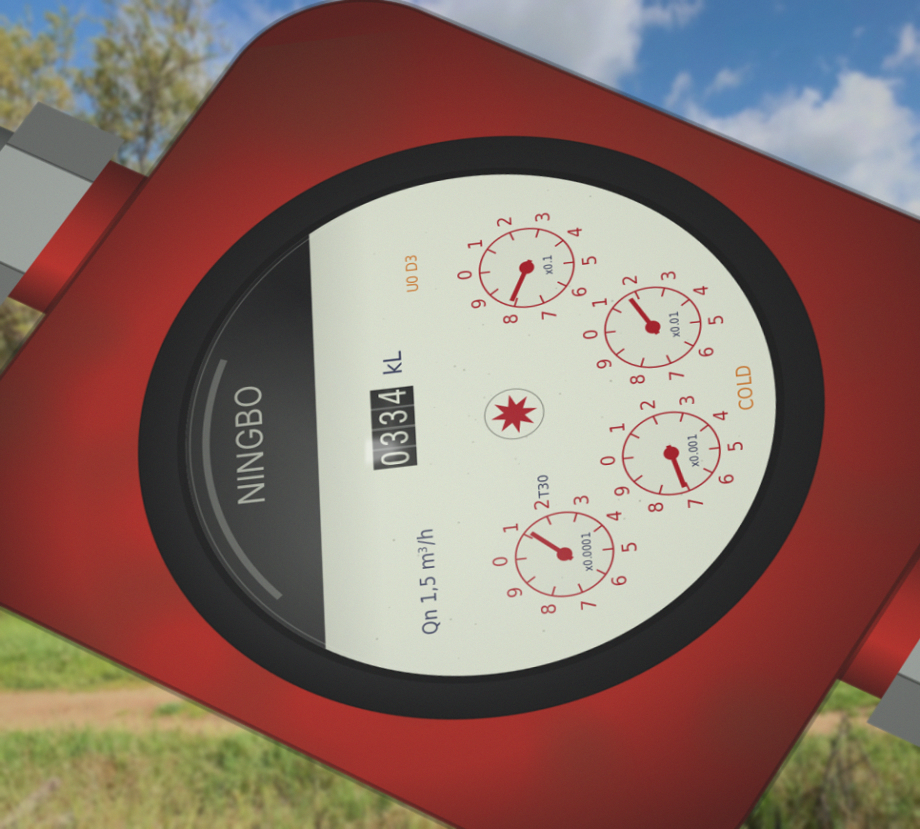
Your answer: **334.8171** kL
